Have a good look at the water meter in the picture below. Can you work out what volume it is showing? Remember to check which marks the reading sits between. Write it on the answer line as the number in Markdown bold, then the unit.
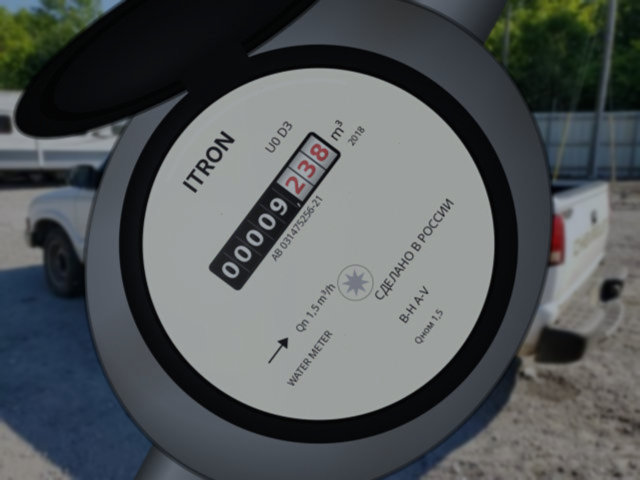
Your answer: **9.238** m³
